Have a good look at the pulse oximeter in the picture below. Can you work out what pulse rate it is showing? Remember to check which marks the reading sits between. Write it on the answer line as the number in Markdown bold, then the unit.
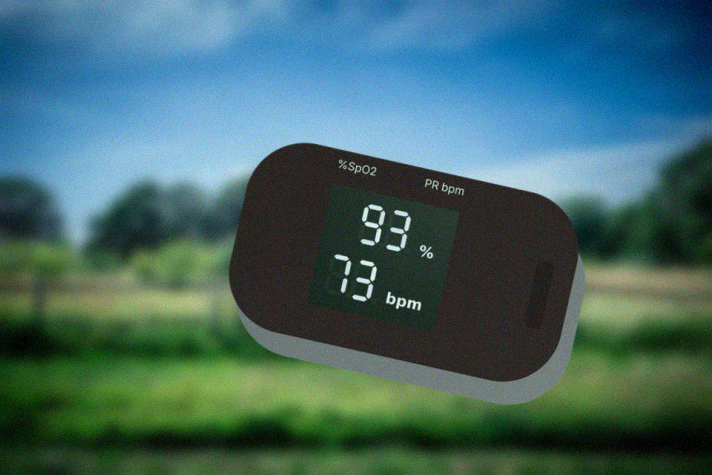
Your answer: **73** bpm
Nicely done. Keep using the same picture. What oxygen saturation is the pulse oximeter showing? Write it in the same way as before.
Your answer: **93** %
